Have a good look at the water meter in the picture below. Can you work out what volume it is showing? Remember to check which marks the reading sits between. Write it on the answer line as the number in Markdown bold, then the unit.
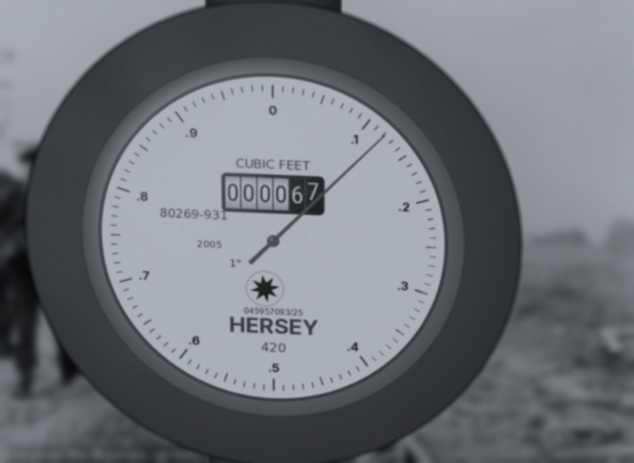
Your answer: **67.12** ft³
